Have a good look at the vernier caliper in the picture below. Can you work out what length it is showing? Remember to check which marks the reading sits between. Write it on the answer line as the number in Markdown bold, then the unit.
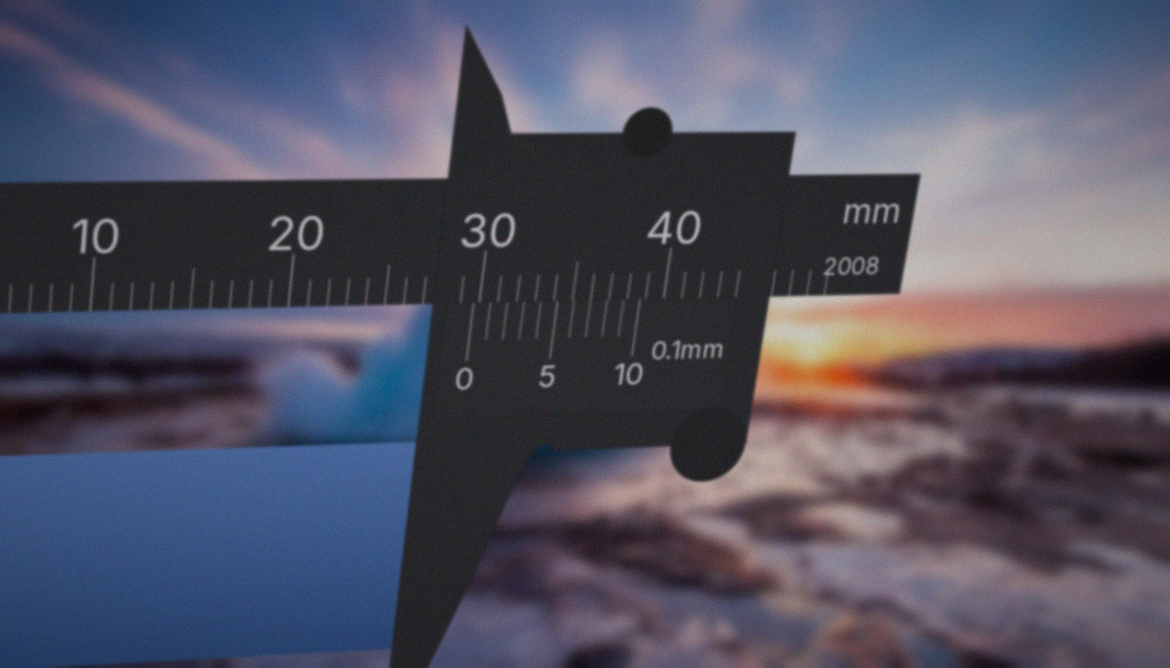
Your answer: **29.7** mm
